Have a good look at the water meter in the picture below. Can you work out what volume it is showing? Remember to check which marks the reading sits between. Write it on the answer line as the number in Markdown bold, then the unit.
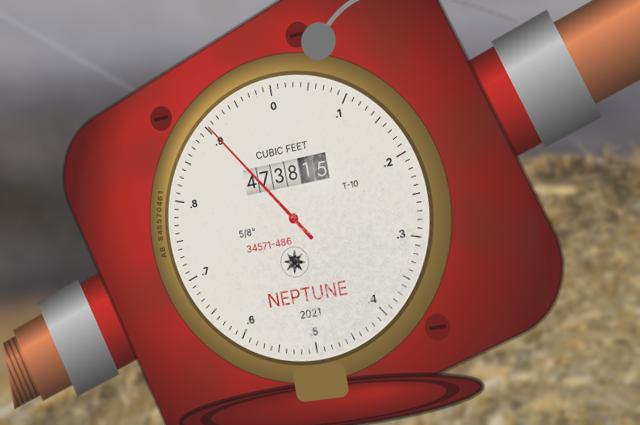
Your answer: **473814.90** ft³
